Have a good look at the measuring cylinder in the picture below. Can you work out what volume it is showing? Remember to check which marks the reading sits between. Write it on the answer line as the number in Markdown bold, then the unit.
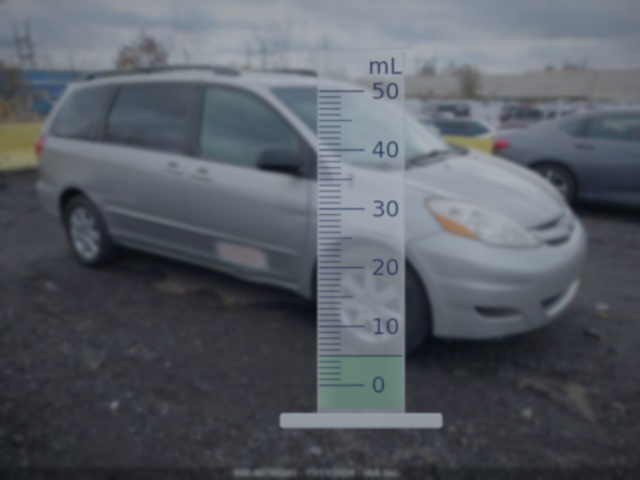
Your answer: **5** mL
